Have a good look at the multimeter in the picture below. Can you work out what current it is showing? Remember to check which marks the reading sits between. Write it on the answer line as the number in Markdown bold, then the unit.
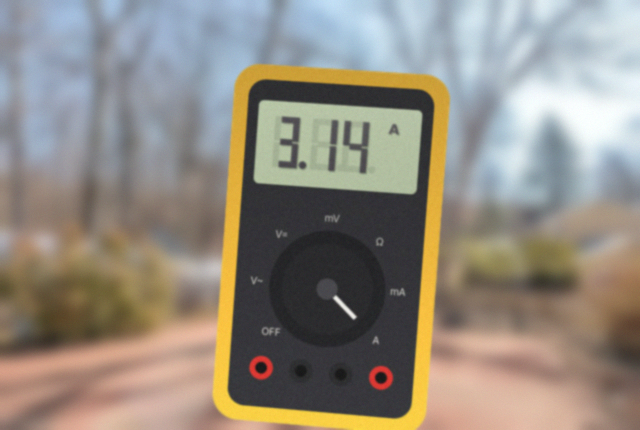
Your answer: **3.14** A
